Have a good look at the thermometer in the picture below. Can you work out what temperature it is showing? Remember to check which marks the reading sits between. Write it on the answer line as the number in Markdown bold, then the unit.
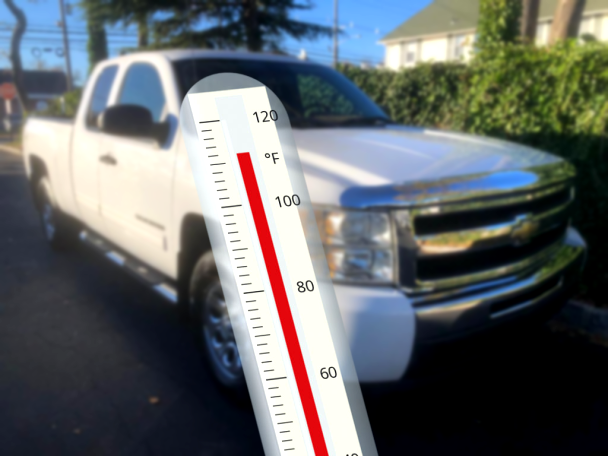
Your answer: **112** °F
